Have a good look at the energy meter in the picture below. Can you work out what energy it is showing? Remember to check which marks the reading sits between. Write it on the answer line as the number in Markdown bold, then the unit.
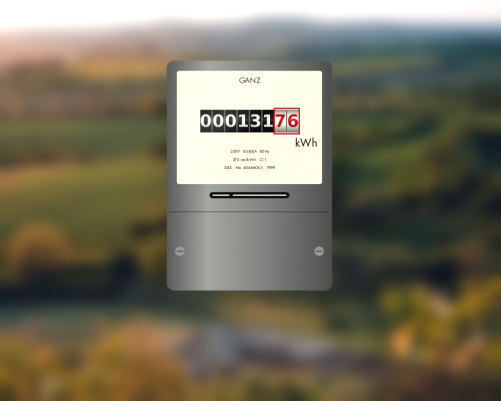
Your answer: **131.76** kWh
